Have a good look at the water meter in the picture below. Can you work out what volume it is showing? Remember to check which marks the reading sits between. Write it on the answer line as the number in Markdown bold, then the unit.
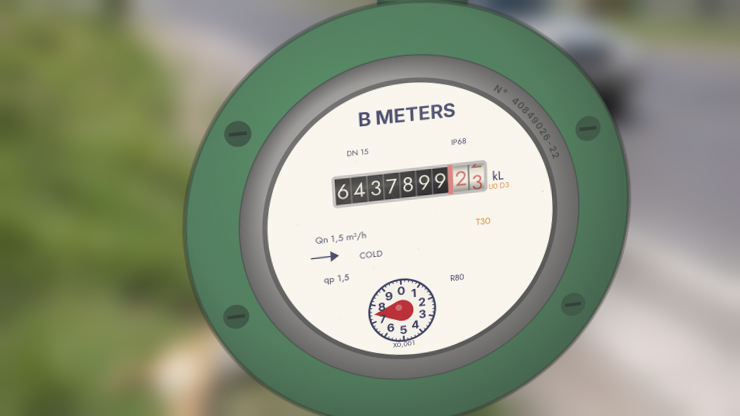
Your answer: **6437899.227** kL
